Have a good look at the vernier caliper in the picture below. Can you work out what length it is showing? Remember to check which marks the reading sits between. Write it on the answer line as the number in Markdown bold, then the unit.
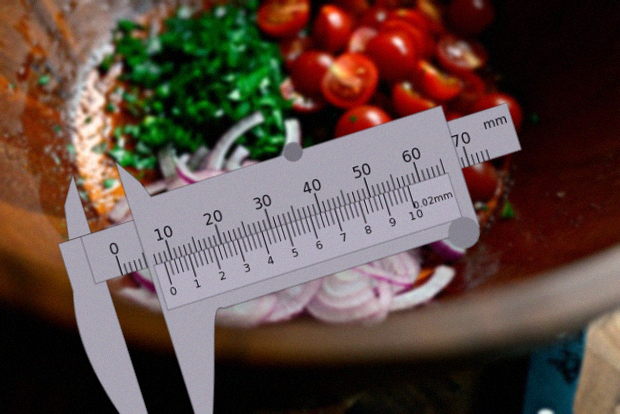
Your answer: **8.5** mm
